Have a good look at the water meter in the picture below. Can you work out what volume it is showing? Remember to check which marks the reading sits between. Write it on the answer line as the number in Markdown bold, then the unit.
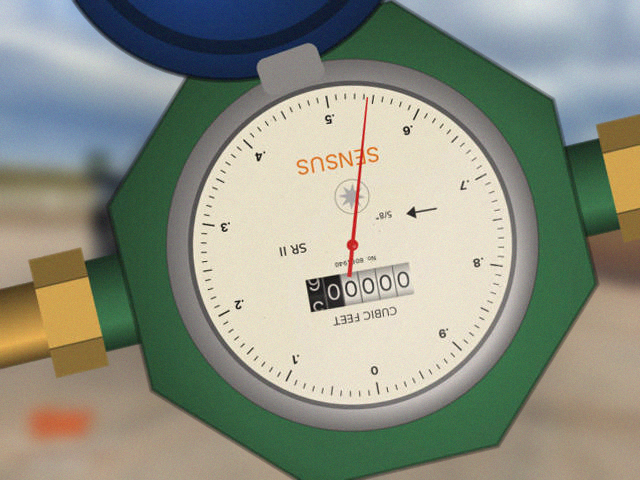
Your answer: **5.54** ft³
